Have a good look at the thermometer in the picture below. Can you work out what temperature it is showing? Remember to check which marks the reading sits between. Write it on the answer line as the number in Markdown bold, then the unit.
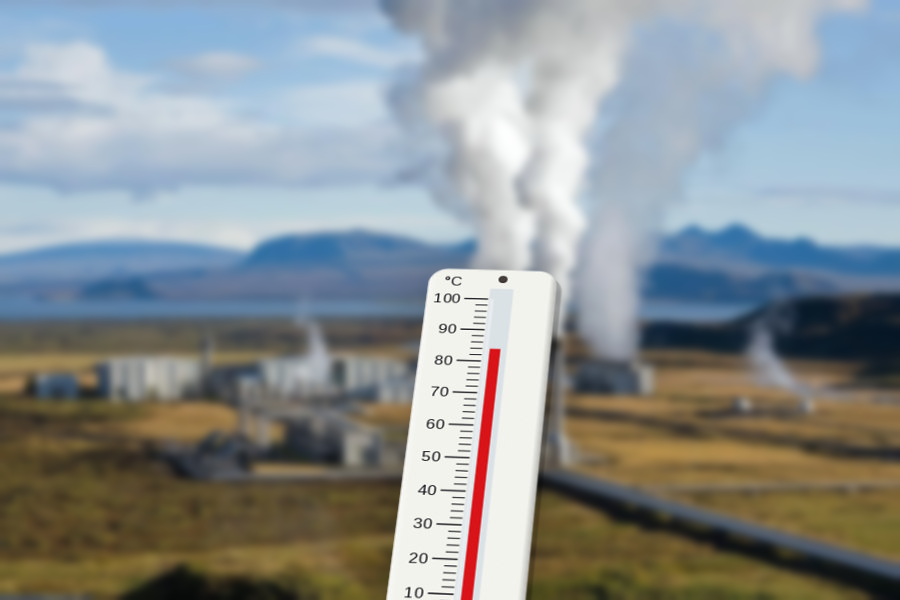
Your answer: **84** °C
